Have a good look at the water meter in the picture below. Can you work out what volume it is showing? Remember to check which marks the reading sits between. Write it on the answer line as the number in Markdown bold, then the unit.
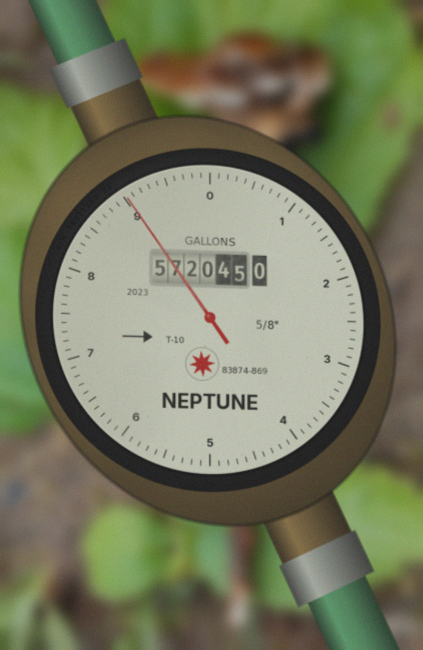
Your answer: **5720449.0** gal
